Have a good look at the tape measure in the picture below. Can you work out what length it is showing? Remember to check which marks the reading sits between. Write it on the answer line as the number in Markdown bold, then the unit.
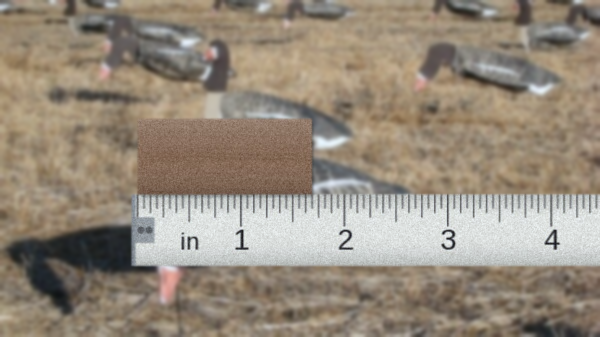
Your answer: **1.6875** in
